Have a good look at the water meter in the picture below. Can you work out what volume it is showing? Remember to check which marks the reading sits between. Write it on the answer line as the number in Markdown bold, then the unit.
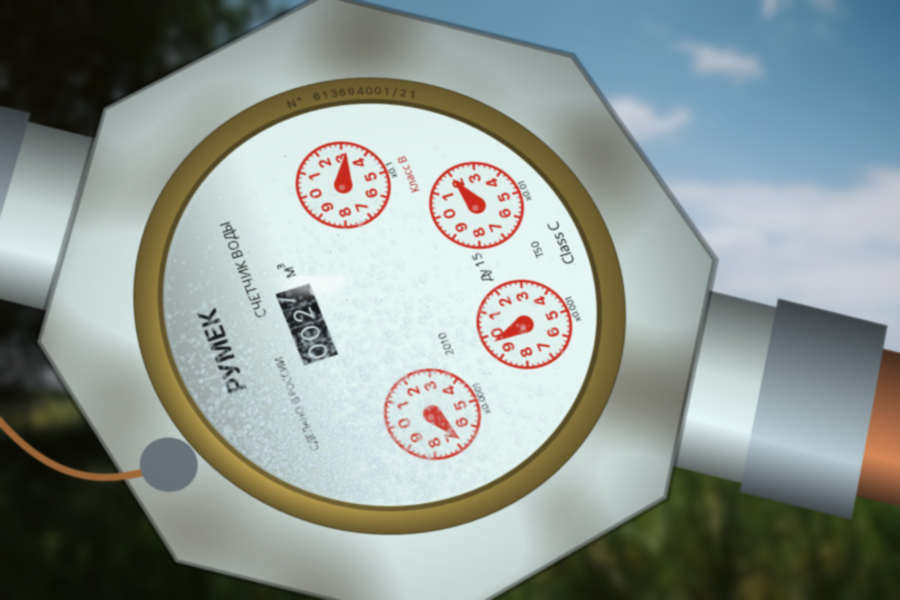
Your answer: **27.3196** m³
